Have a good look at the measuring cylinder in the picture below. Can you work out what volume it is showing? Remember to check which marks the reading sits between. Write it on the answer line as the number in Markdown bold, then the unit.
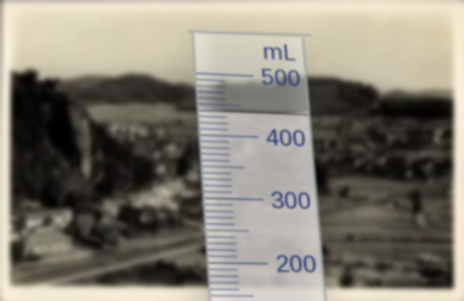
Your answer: **440** mL
